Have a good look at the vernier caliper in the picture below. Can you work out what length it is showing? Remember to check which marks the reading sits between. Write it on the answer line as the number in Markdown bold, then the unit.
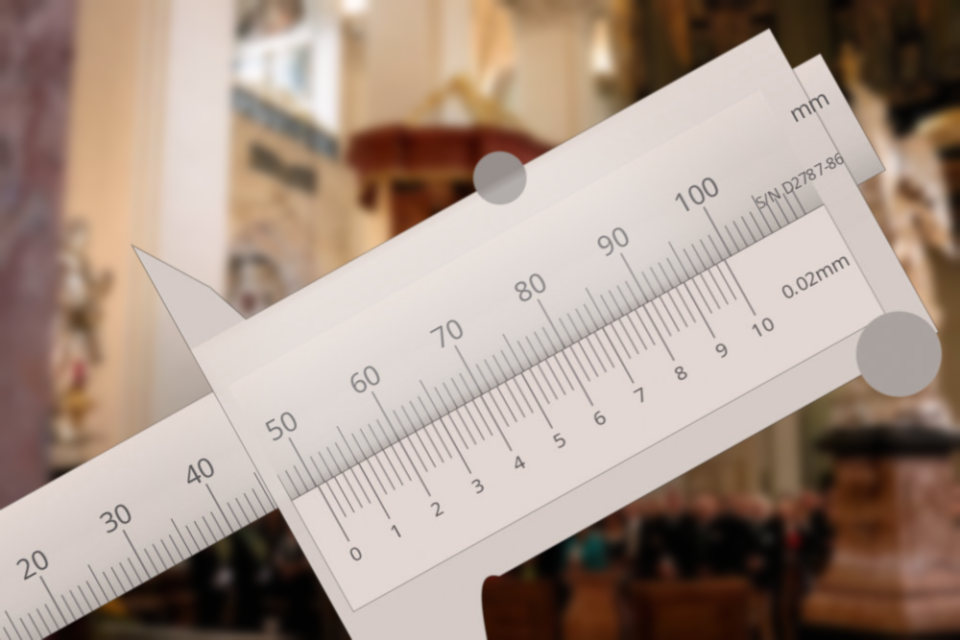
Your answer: **50.2** mm
